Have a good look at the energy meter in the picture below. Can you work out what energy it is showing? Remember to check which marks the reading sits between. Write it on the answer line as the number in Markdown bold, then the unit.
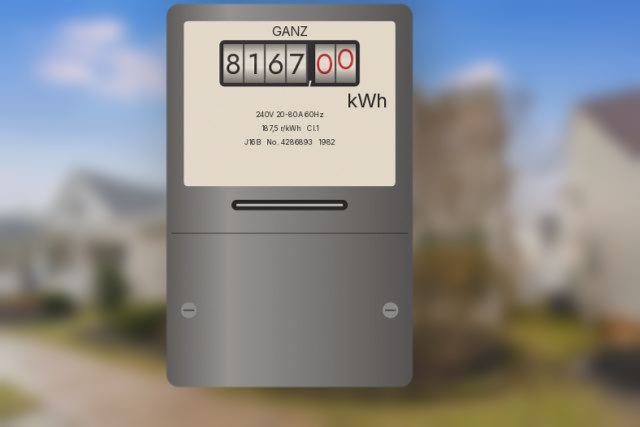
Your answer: **8167.00** kWh
